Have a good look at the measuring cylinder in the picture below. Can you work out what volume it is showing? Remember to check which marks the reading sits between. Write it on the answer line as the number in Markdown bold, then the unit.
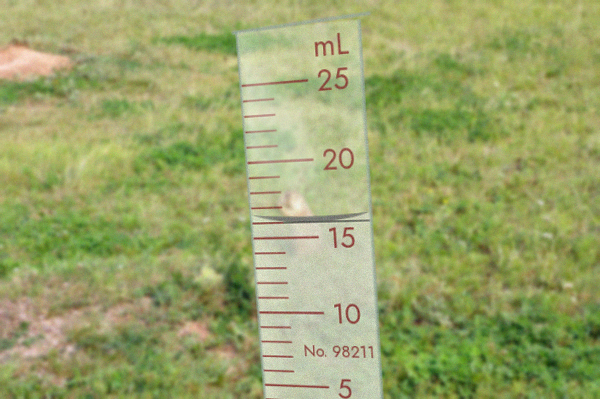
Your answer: **16** mL
